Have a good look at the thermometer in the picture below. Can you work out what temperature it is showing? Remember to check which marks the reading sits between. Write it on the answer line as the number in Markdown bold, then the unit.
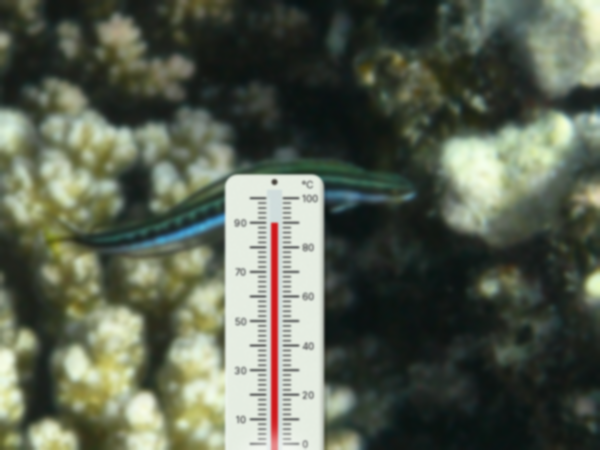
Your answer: **90** °C
